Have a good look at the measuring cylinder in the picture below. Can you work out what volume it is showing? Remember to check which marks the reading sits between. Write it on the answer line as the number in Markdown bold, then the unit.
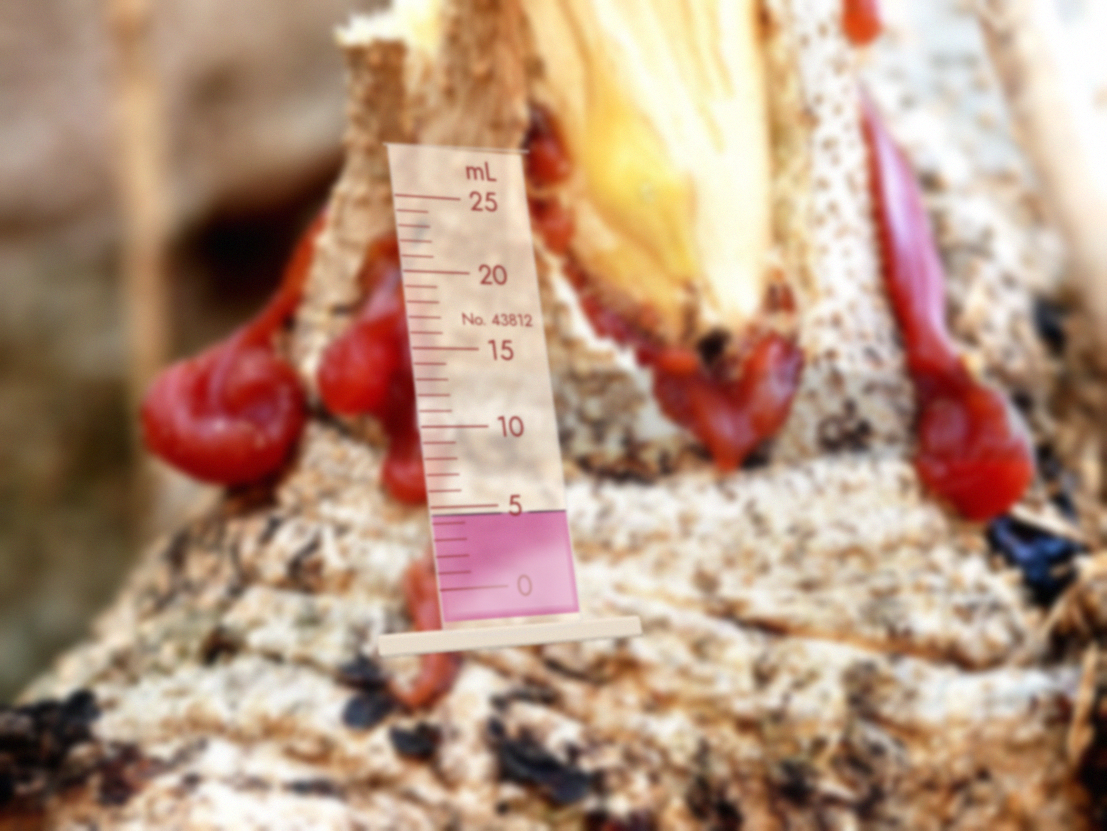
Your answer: **4.5** mL
